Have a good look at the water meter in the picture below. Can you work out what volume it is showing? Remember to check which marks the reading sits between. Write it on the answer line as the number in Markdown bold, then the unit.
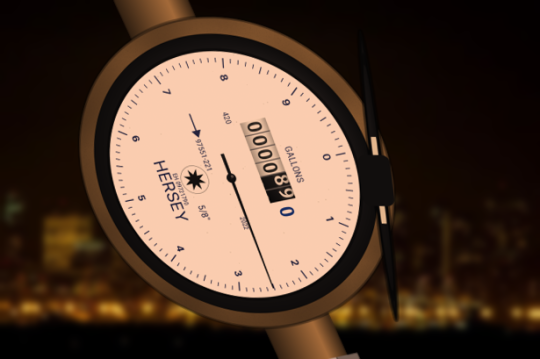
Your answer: **892.5** gal
